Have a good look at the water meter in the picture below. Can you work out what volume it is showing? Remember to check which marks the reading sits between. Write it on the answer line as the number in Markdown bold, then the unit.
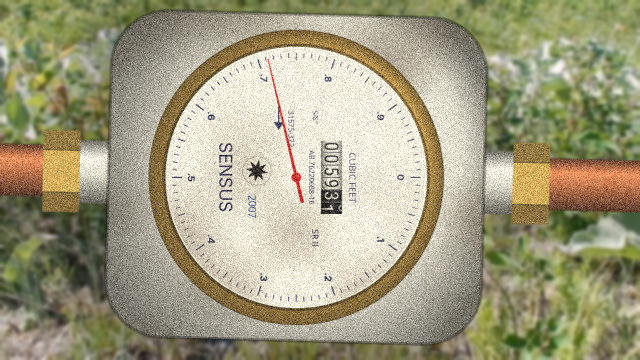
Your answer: **5930.71** ft³
